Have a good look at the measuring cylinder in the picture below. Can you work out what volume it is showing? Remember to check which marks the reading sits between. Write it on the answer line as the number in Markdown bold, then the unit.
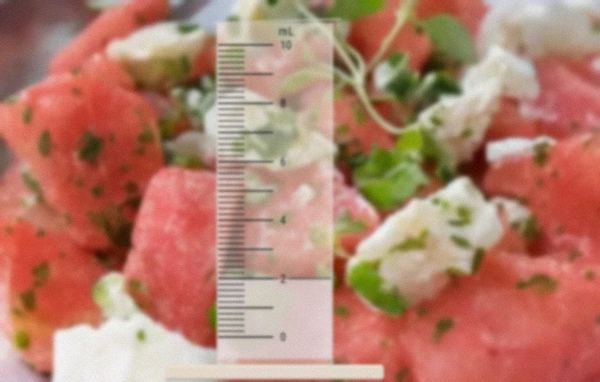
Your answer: **2** mL
